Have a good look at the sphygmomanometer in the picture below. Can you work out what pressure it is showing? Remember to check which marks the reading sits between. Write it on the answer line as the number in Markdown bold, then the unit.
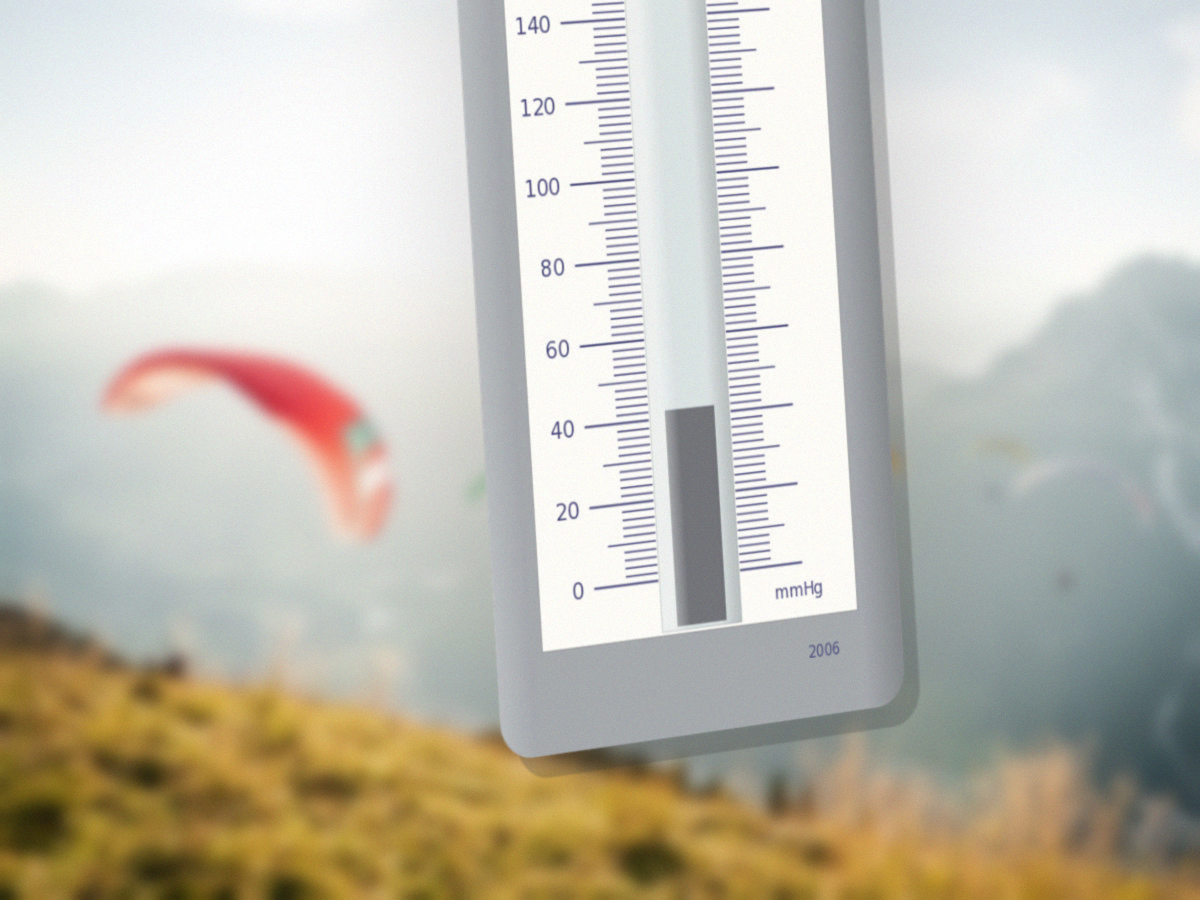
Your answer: **42** mmHg
